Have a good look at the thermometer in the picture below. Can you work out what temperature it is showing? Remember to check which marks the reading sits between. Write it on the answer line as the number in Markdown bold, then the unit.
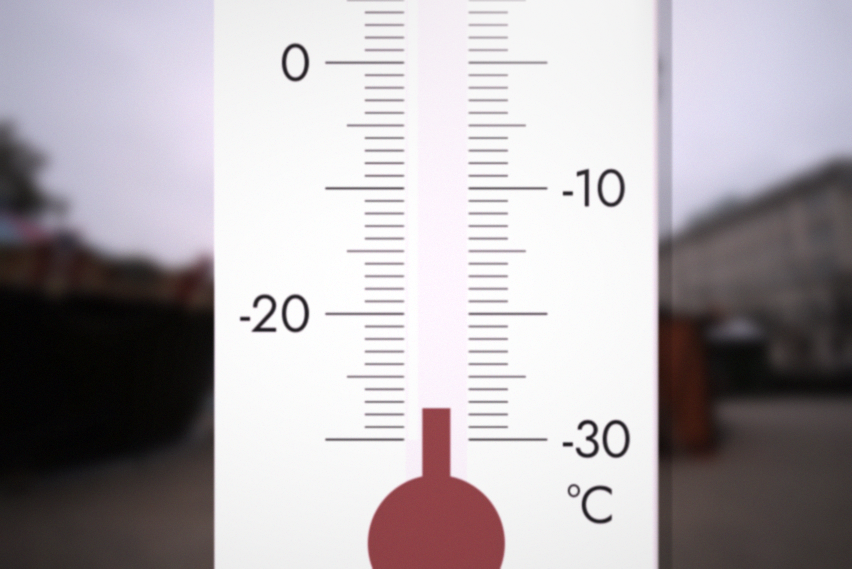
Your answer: **-27.5** °C
